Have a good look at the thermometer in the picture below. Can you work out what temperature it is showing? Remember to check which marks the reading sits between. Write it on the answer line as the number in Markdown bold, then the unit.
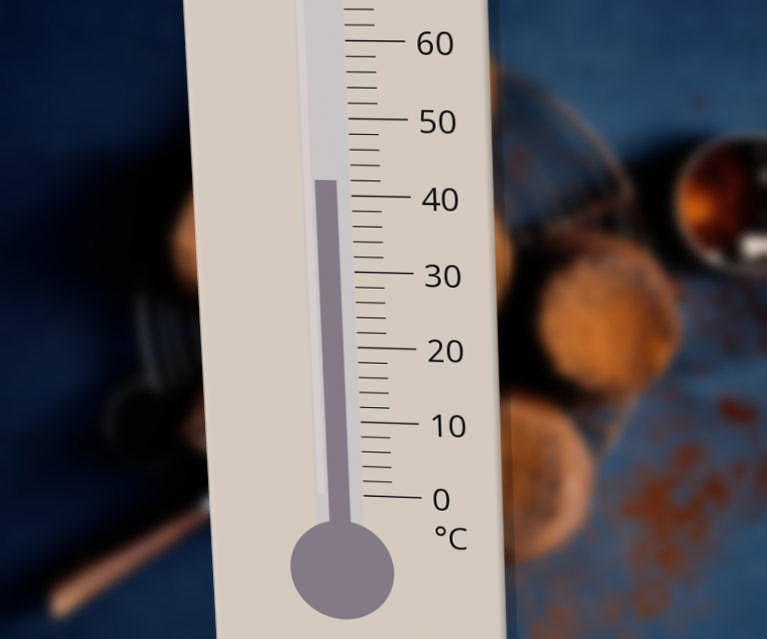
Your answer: **42** °C
